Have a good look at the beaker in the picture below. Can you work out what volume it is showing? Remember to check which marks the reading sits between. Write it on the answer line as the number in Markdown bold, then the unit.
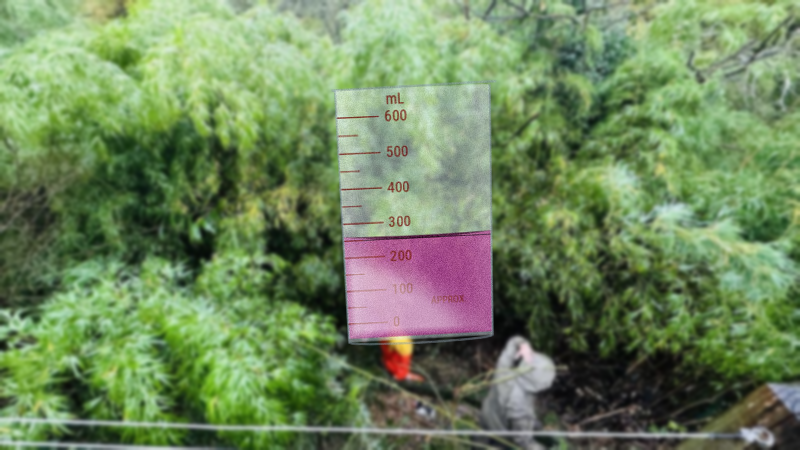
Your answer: **250** mL
